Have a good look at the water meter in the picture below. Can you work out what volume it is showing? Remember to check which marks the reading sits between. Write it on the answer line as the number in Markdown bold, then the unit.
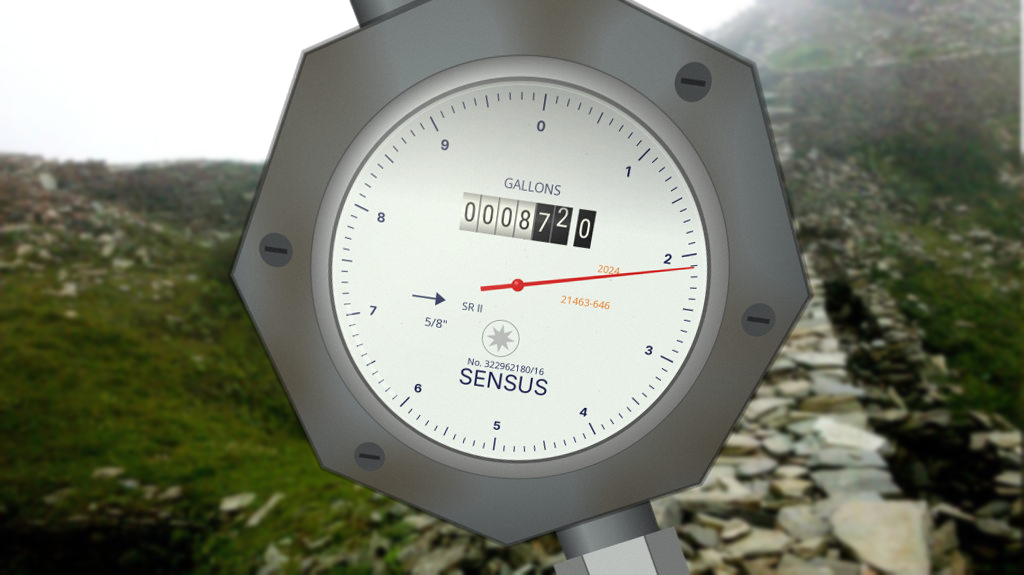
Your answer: **8722.1** gal
